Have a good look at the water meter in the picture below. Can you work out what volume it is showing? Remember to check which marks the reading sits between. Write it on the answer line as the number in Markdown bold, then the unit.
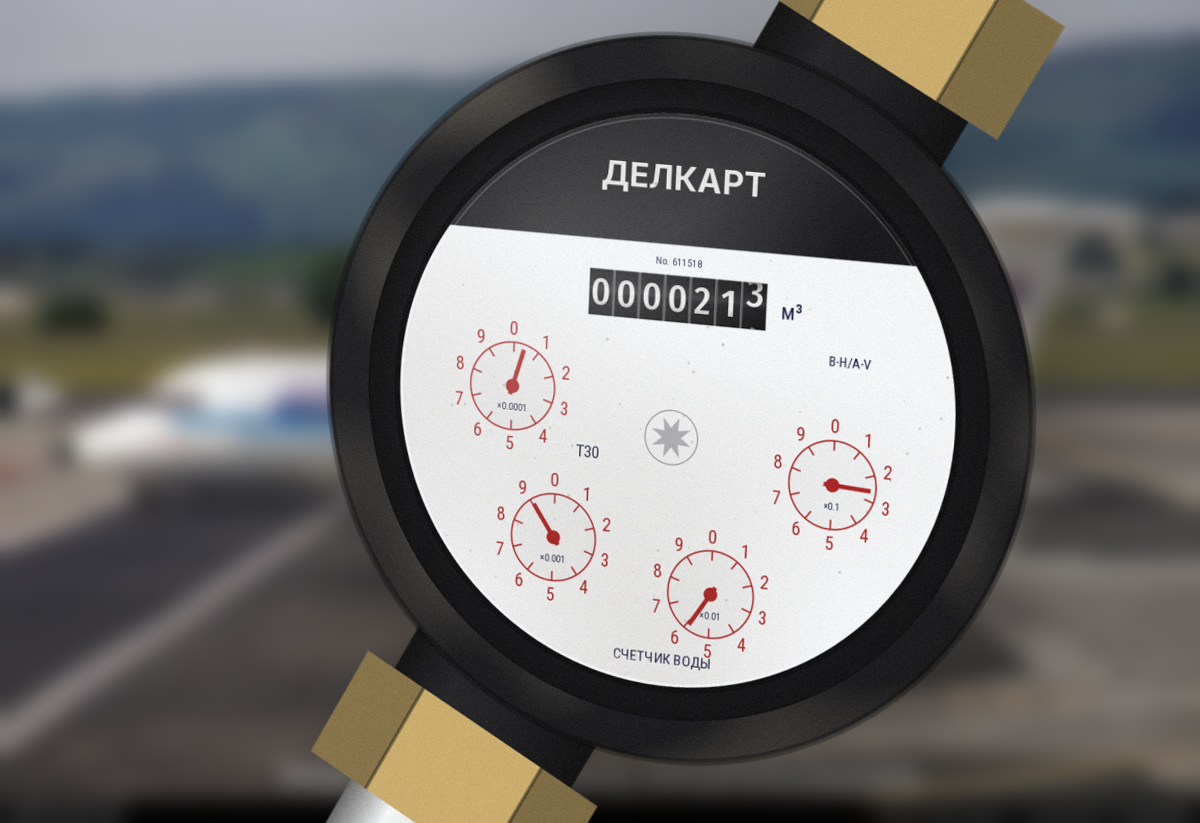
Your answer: **213.2590** m³
